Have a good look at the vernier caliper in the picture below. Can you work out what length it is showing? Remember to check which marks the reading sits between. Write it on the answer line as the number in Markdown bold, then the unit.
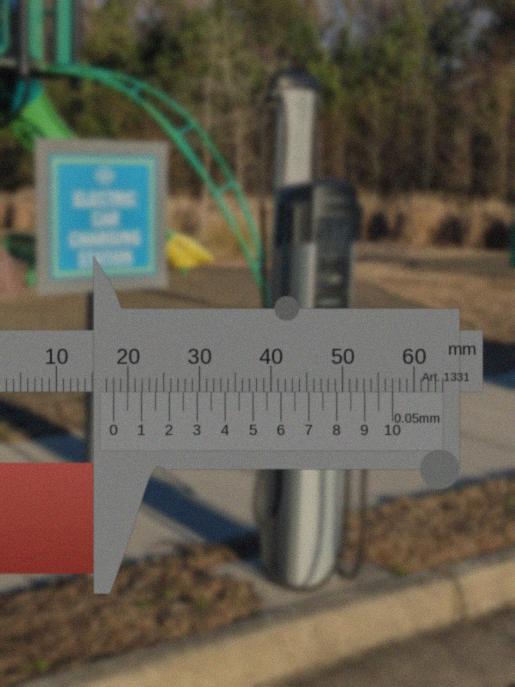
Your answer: **18.0** mm
